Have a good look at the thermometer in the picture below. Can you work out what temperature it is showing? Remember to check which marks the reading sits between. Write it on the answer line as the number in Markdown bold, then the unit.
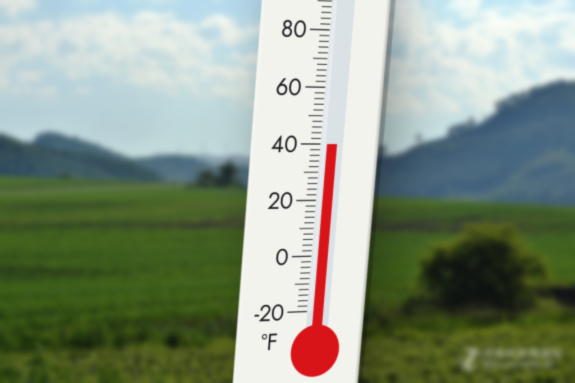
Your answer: **40** °F
